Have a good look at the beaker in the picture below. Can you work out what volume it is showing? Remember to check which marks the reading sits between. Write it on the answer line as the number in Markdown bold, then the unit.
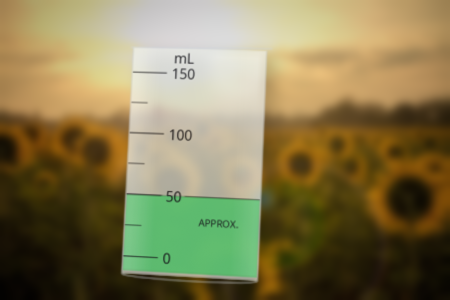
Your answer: **50** mL
